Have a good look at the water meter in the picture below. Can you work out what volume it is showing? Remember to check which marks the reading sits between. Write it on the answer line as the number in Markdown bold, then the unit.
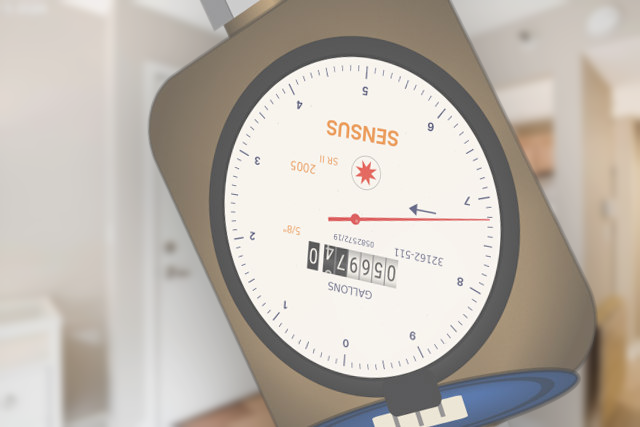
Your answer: **569737.2** gal
